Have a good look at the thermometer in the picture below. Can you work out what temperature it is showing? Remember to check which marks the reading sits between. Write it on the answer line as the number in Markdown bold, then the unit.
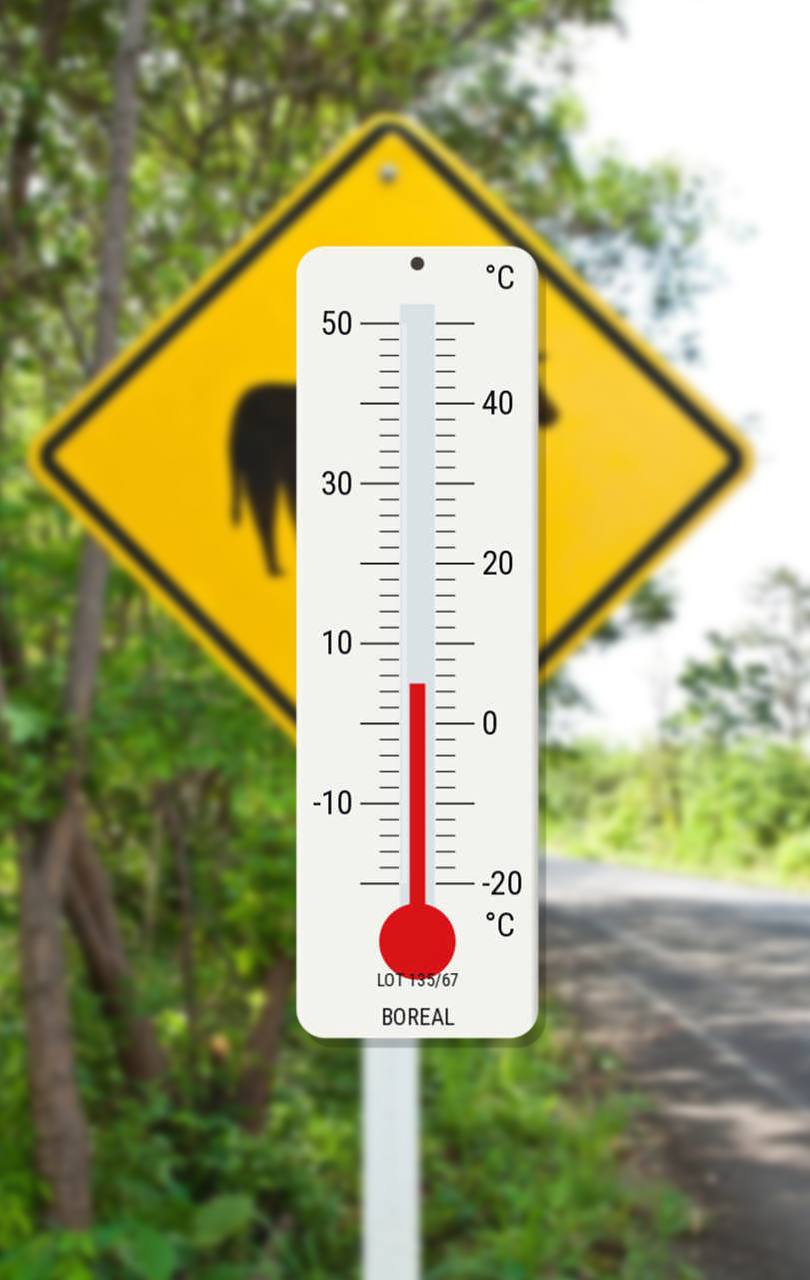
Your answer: **5** °C
